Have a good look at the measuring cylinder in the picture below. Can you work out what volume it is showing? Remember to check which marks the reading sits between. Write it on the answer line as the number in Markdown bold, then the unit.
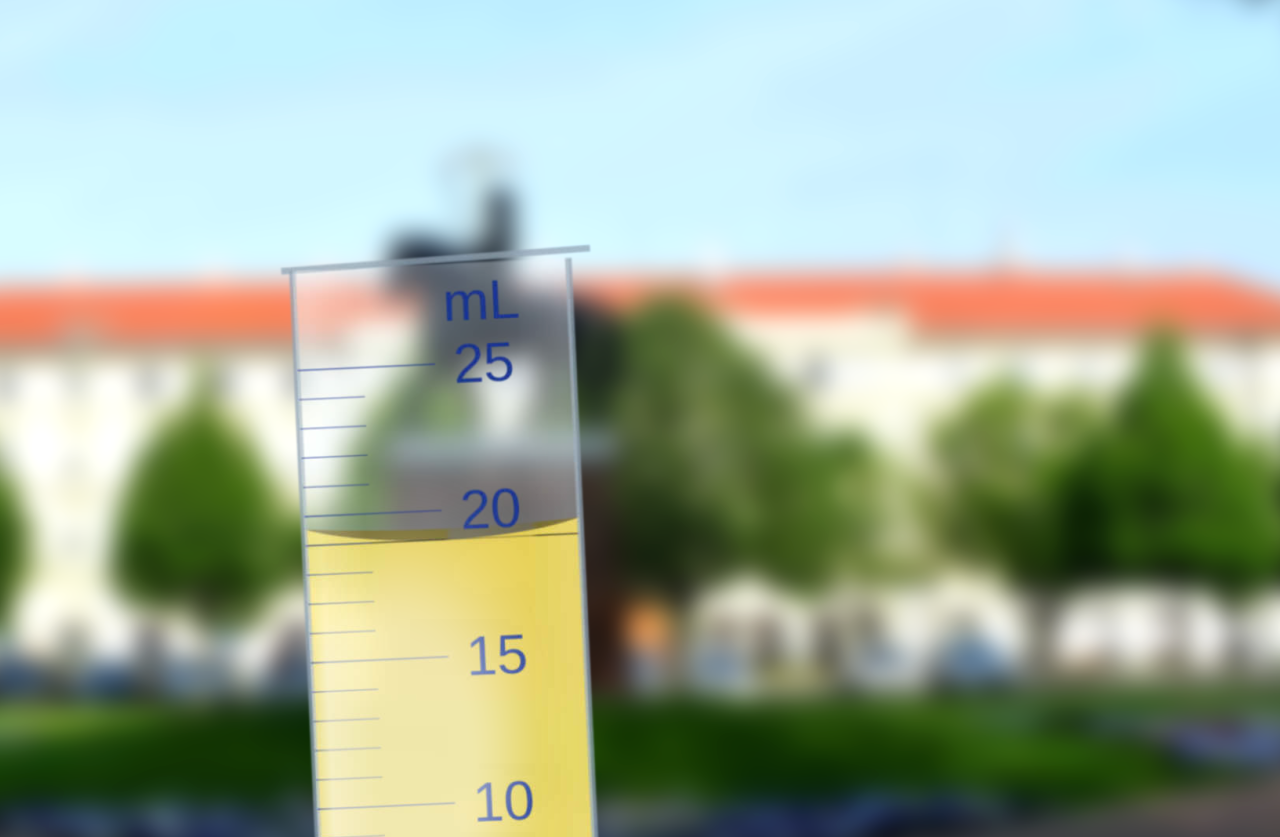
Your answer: **19** mL
